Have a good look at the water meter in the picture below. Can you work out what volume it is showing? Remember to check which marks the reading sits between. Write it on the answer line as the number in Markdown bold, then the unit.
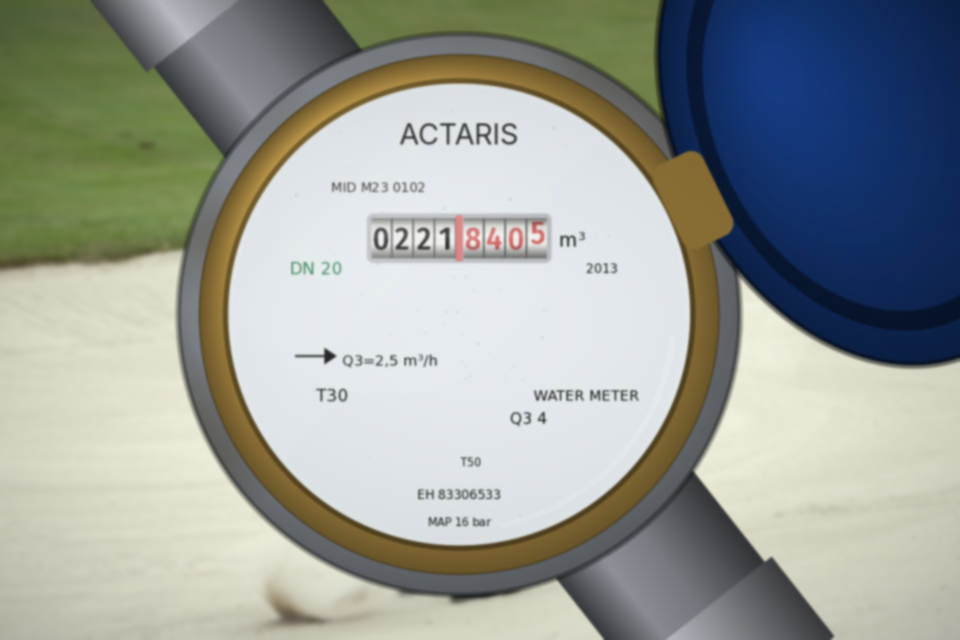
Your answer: **221.8405** m³
